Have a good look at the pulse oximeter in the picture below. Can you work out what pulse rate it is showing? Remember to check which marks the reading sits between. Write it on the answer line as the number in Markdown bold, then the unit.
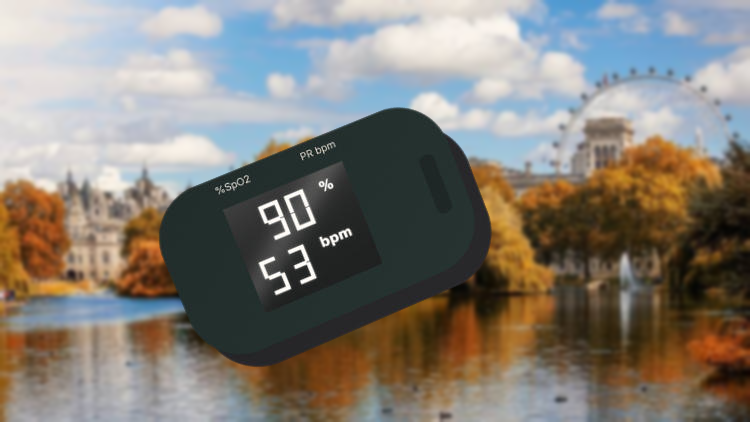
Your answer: **53** bpm
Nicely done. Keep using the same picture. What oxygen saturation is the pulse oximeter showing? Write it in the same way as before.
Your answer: **90** %
